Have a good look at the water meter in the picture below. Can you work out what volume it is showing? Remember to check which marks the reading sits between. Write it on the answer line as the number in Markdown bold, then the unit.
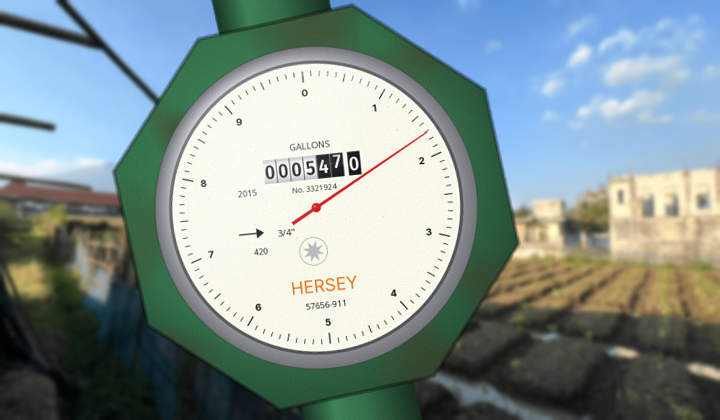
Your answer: **5471.7** gal
